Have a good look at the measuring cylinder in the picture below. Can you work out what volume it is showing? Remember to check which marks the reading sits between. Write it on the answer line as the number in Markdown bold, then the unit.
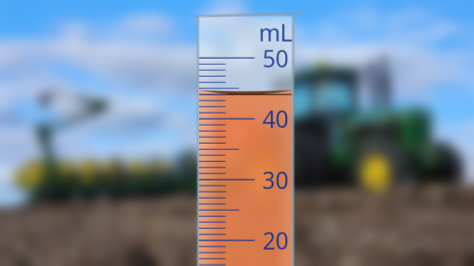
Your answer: **44** mL
